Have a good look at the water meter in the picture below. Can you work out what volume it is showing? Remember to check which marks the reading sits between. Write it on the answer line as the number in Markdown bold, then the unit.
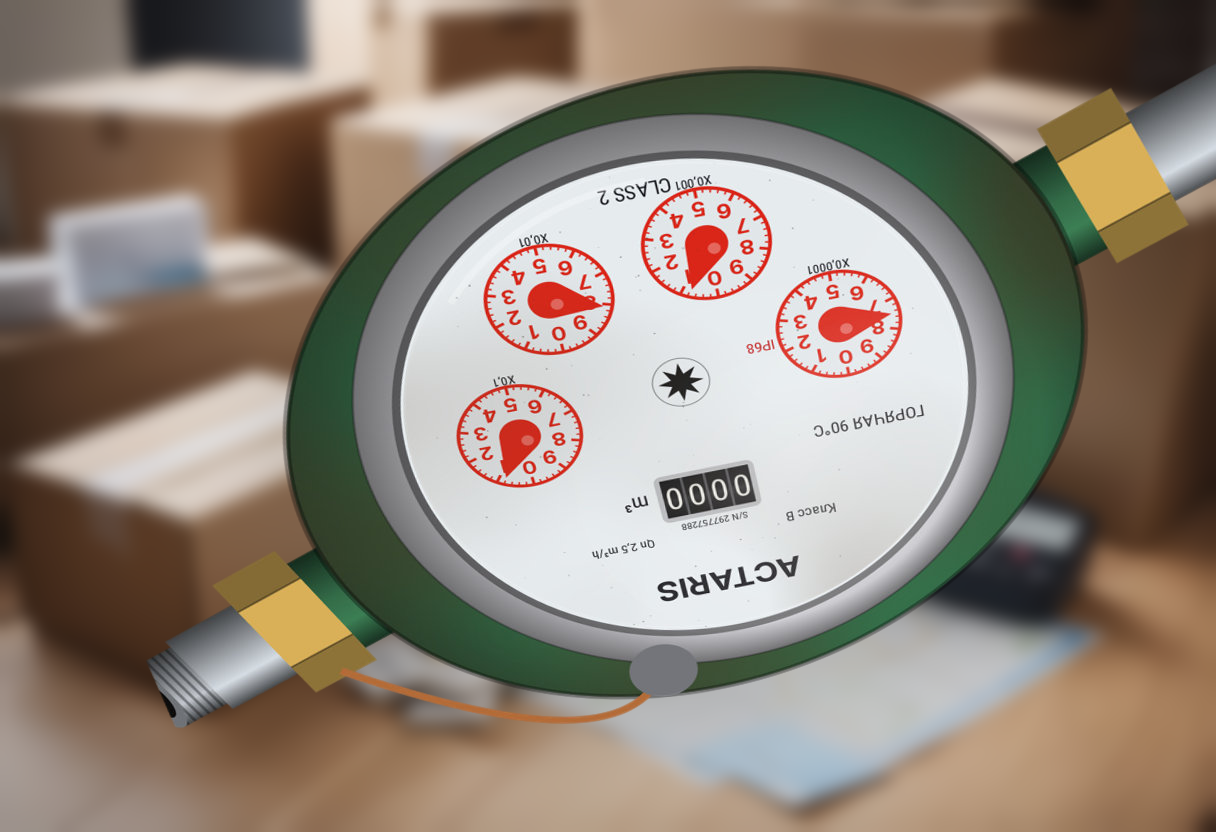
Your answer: **0.0807** m³
